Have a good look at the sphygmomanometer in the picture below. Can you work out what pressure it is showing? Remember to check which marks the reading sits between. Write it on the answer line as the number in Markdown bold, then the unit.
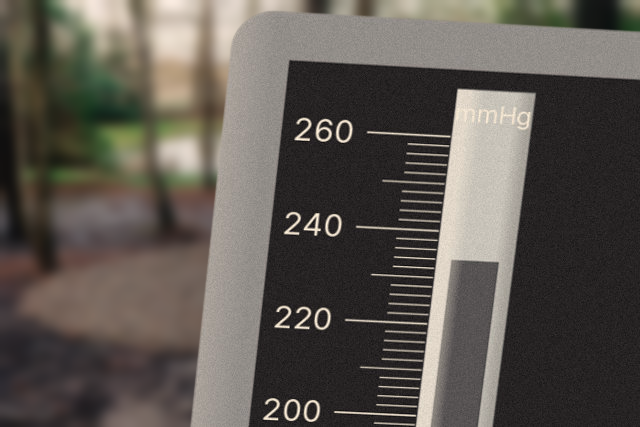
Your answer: **234** mmHg
